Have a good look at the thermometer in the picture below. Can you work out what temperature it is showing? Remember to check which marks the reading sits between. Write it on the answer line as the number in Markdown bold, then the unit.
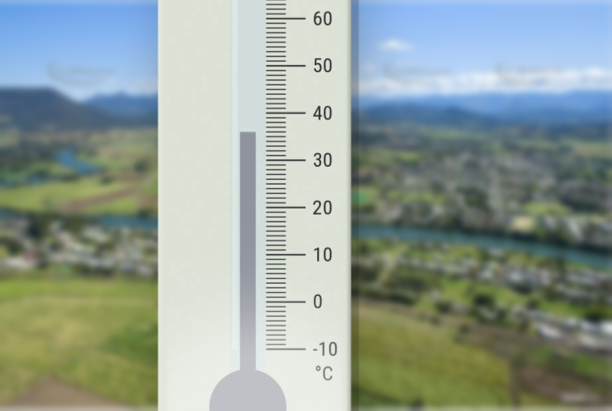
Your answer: **36** °C
